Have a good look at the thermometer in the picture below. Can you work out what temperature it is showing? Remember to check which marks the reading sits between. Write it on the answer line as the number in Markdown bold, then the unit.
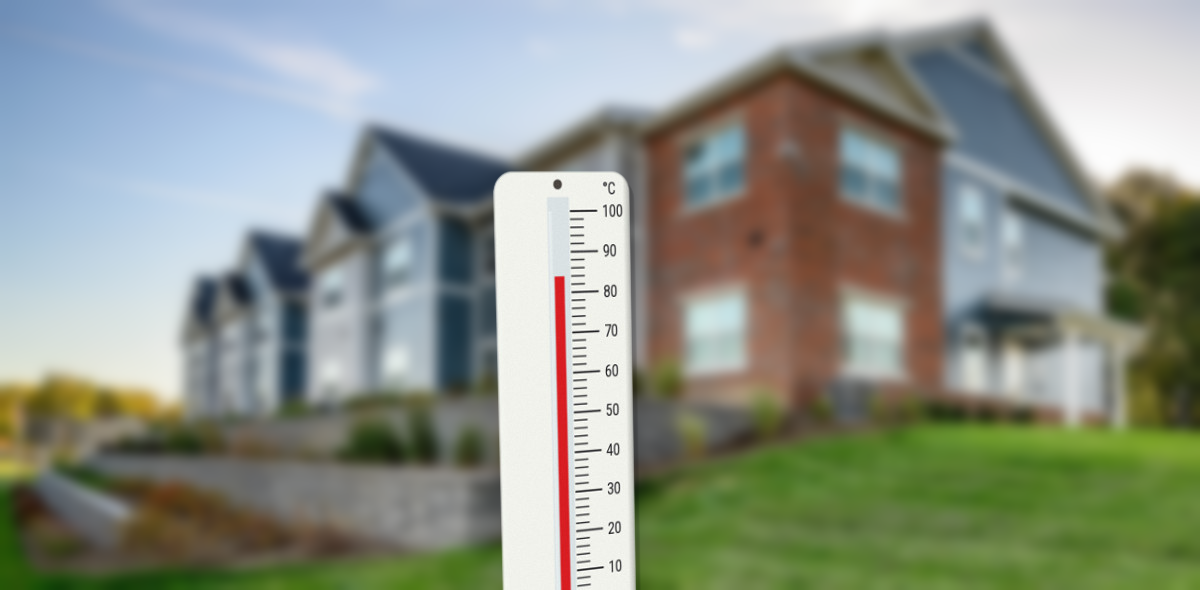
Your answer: **84** °C
